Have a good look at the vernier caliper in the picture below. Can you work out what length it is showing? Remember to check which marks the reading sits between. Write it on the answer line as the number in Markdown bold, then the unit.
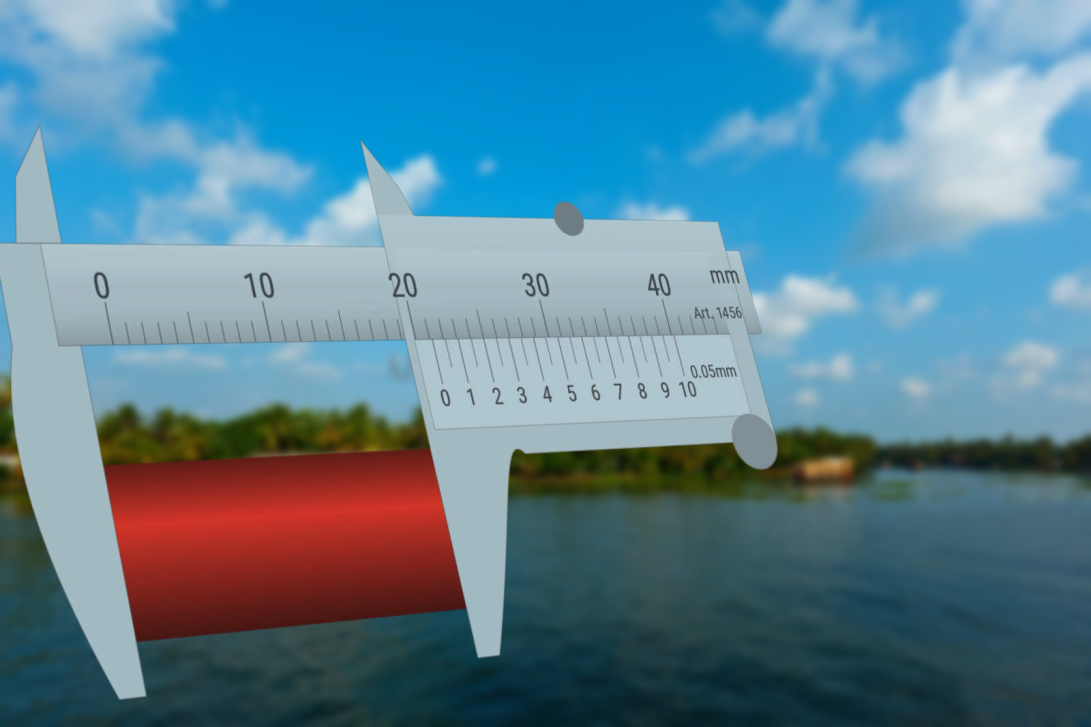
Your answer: **21.2** mm
